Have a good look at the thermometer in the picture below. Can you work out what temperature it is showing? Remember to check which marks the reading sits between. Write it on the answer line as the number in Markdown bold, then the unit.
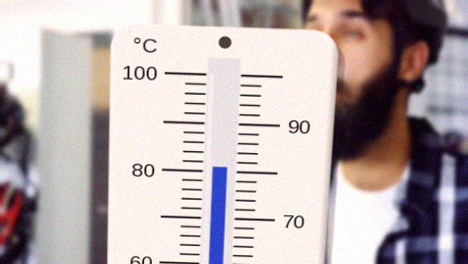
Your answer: **81** °C
